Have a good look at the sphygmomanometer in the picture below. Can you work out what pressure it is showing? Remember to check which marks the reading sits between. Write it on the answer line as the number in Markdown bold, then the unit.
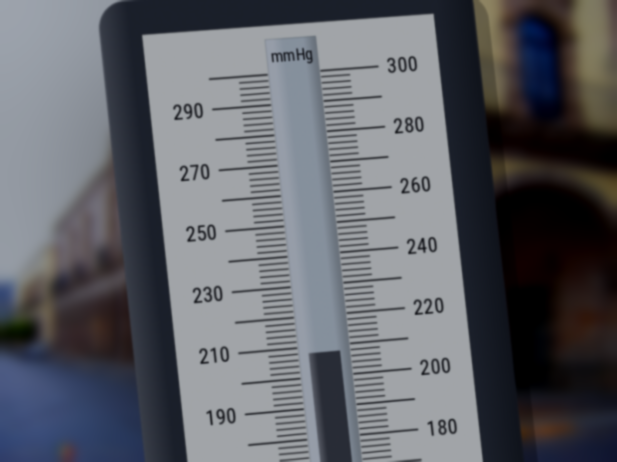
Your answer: **208** mmHg
